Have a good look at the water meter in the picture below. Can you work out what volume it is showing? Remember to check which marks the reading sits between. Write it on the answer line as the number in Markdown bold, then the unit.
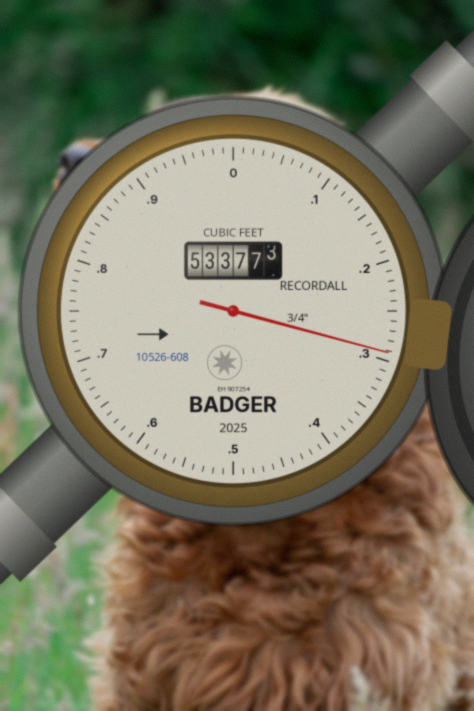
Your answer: **533773.29** ft³
